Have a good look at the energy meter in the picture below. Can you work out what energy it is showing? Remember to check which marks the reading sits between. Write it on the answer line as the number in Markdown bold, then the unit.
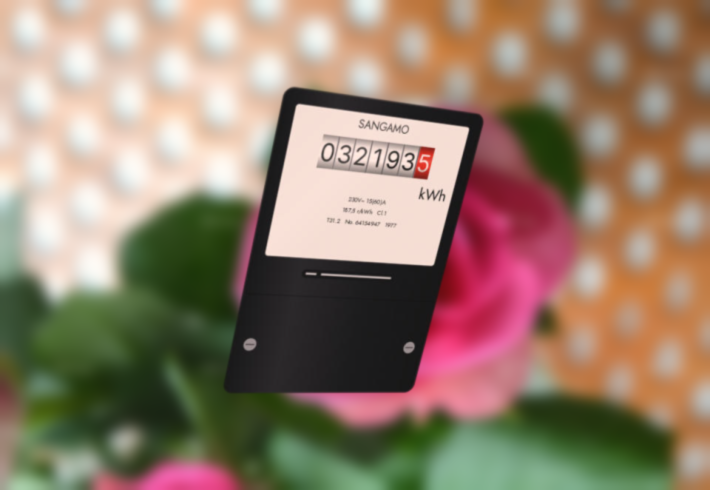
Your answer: **32193.5** kWh
